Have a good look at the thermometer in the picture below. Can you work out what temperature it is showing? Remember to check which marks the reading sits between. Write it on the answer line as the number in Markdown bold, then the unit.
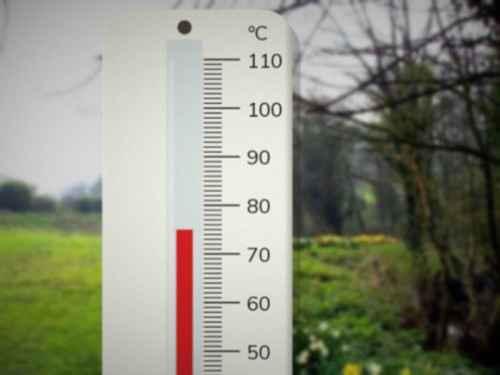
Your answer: **75** °C
